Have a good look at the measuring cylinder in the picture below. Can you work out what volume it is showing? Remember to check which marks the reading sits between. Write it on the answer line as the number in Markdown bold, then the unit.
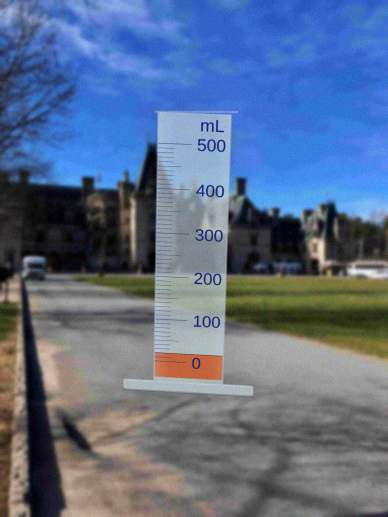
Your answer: **20** mL
